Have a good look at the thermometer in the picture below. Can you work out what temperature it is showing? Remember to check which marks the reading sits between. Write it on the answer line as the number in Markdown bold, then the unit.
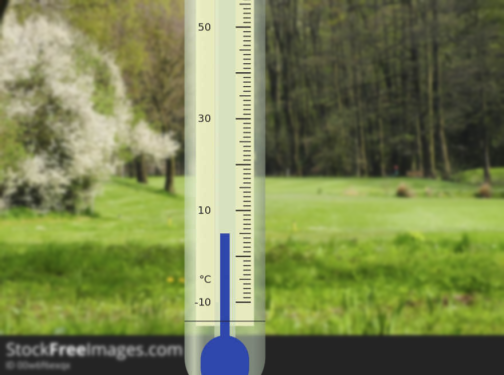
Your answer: **5** °C
